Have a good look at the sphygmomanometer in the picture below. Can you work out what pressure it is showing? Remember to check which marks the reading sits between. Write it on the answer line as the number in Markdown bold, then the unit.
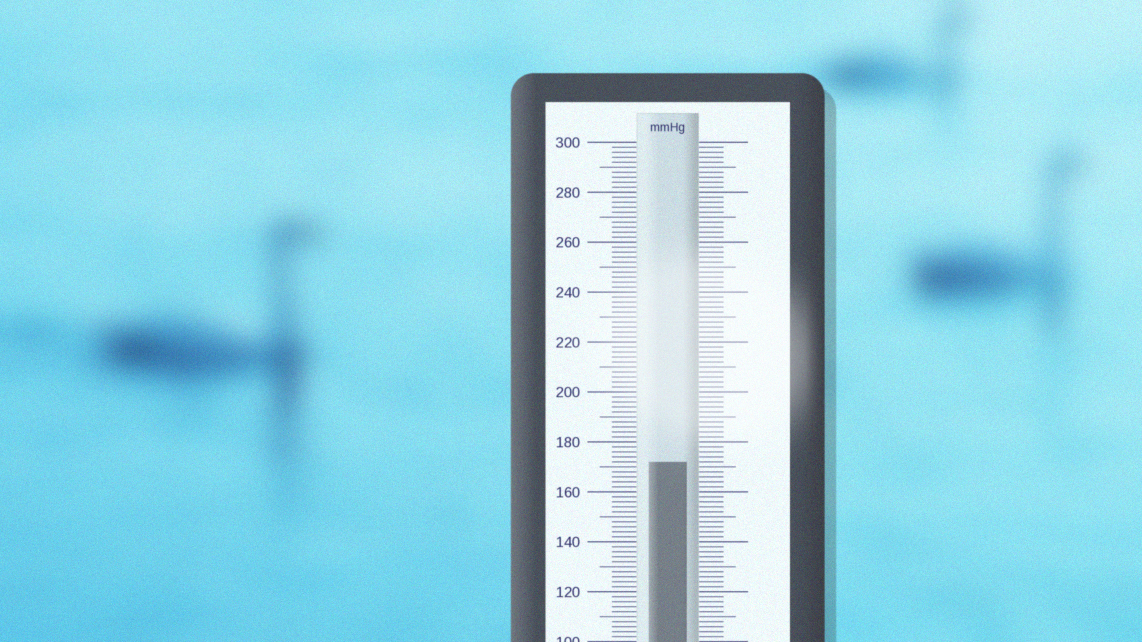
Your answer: **172** mmHg
